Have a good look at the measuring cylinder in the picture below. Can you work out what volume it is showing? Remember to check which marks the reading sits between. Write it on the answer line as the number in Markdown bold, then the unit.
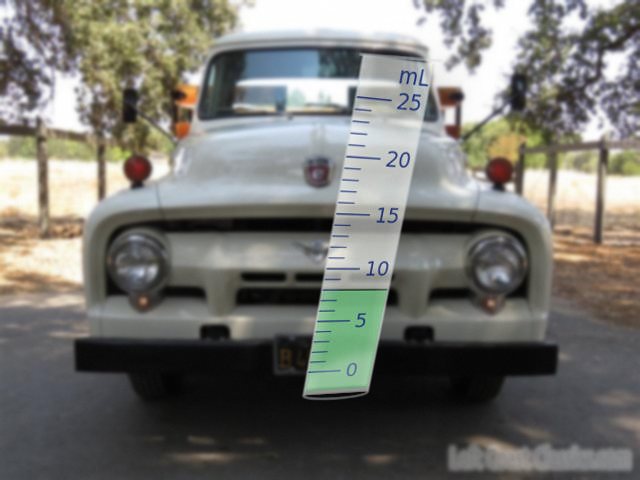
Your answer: **8** mL
